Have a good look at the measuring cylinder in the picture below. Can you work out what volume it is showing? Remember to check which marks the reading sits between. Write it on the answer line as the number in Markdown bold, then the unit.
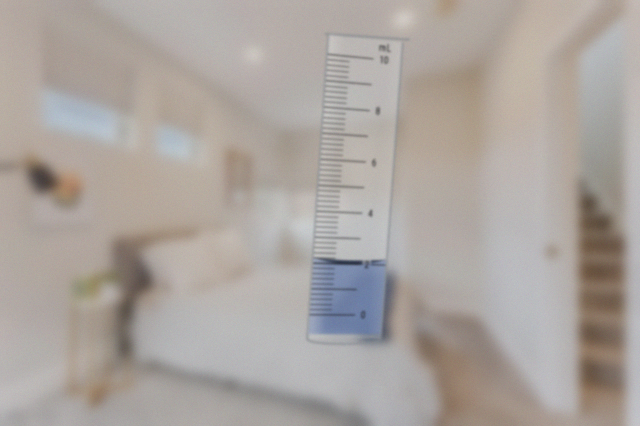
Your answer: **2** mL
